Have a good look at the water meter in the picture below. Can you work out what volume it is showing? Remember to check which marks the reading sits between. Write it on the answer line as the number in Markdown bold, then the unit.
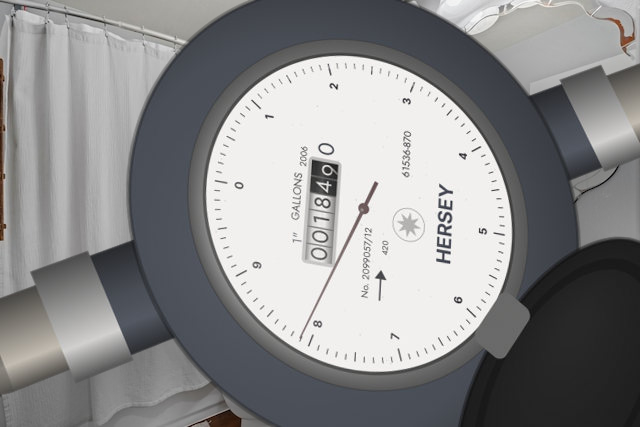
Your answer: **18488.1** gal
